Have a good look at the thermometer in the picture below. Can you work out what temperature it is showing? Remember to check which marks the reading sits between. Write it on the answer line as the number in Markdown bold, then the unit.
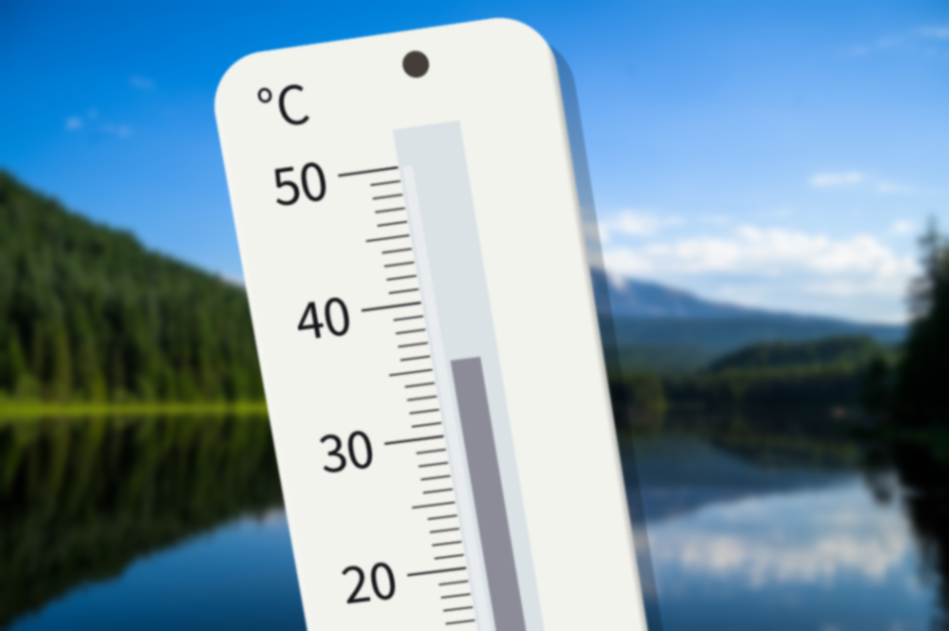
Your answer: **35.5** °C
